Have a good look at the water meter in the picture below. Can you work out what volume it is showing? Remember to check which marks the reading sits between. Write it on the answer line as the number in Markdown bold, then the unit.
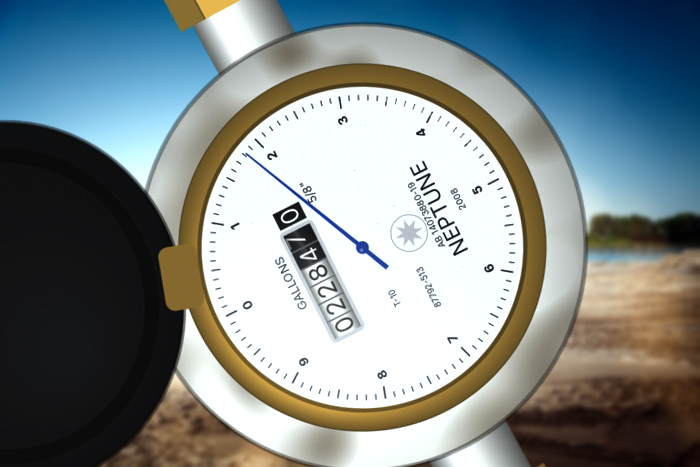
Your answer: **228471.8** gal
